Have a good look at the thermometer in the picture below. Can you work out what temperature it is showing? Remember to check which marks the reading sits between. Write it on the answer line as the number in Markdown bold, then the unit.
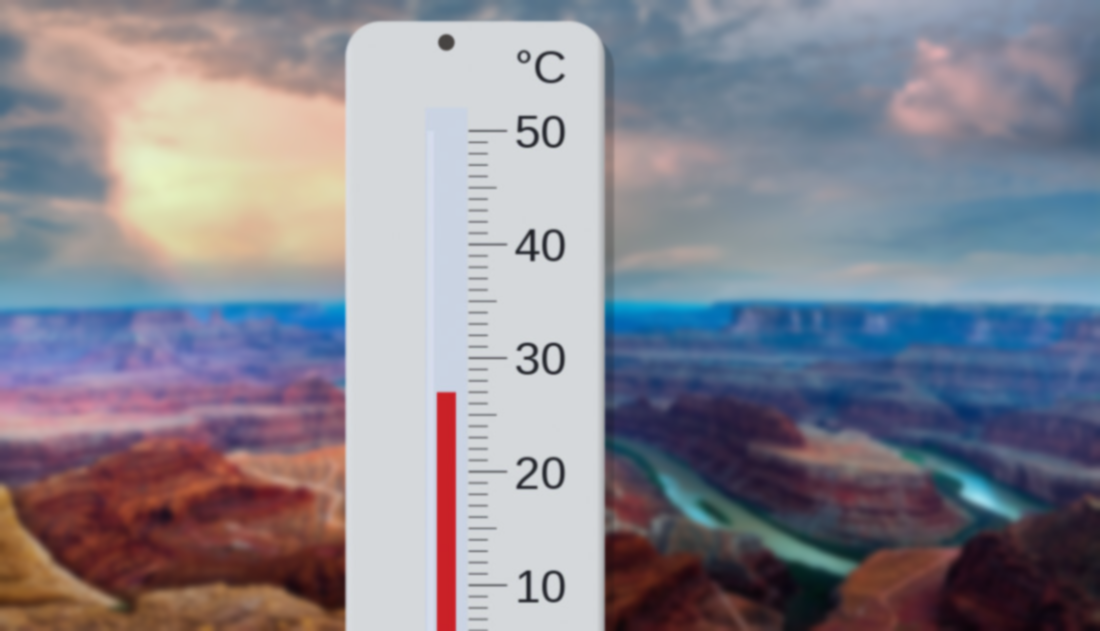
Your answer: **27** °C
